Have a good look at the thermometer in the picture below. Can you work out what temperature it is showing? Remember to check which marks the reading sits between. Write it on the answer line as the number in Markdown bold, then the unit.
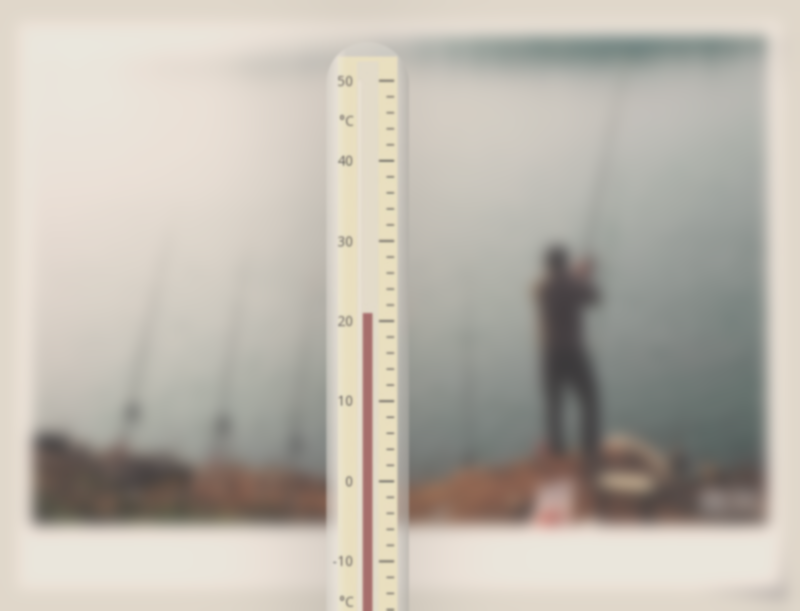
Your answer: **21** °C
